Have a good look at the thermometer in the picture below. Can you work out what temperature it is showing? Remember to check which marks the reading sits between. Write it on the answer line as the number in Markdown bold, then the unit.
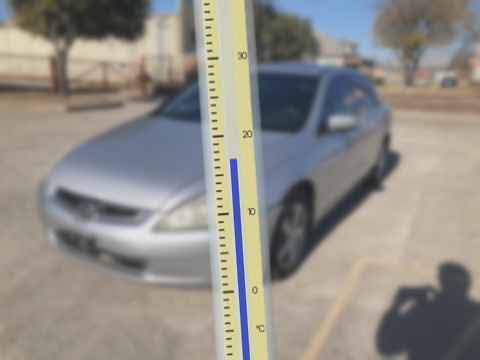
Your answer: **17** °C
